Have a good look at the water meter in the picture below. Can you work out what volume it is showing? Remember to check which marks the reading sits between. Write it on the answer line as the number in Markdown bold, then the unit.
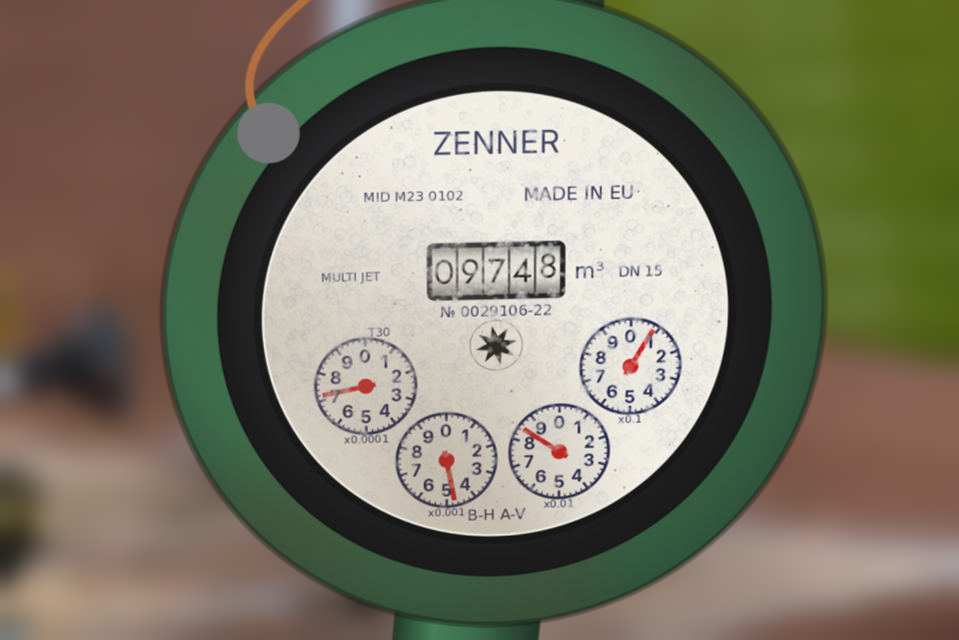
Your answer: **9748.0847** m³
